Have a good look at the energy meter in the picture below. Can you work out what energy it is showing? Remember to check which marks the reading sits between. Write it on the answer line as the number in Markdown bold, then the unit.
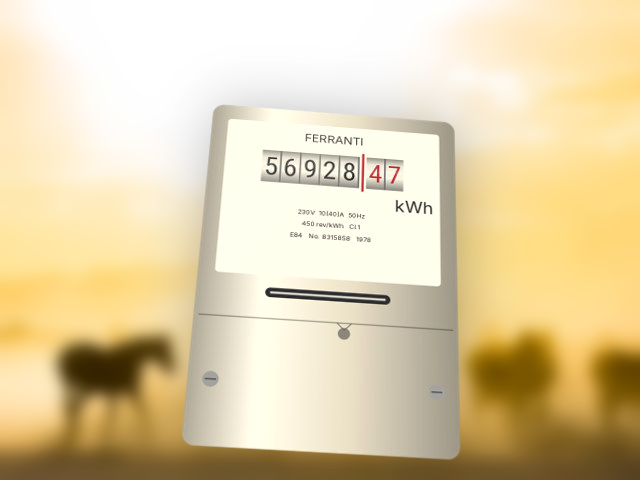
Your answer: **56928.47** kWh
